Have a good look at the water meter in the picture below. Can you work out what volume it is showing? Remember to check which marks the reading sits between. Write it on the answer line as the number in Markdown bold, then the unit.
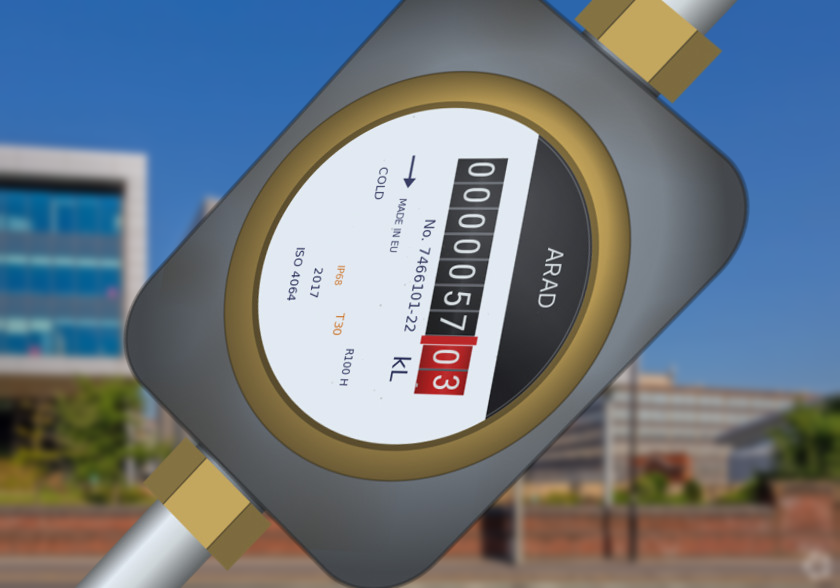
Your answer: **57.03** kL
